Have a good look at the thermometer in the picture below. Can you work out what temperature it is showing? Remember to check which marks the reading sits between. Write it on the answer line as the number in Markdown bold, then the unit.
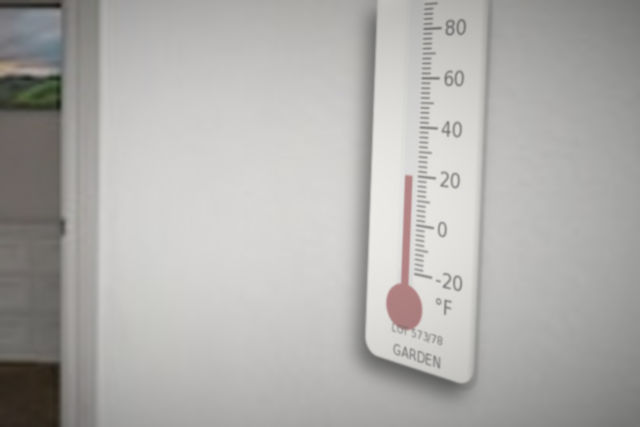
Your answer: **20** °F
